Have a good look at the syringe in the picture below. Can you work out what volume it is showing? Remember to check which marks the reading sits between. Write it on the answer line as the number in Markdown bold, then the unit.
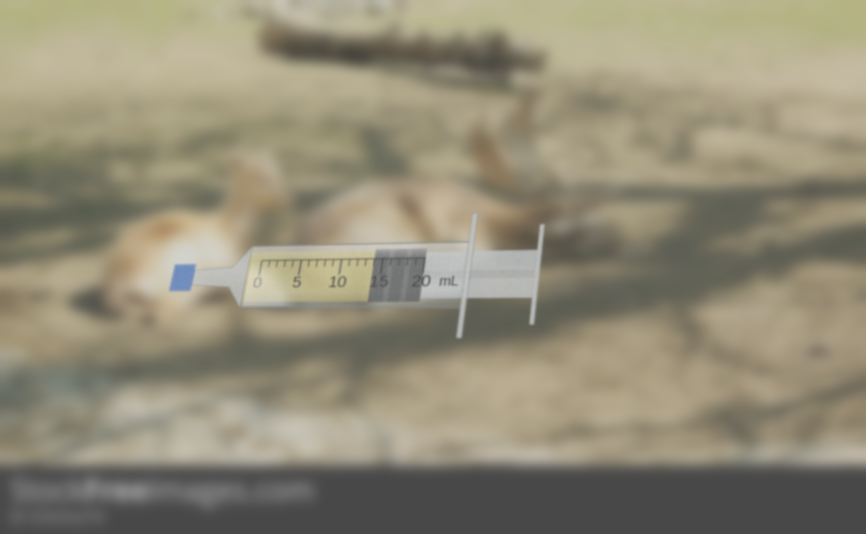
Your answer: **14** mL
